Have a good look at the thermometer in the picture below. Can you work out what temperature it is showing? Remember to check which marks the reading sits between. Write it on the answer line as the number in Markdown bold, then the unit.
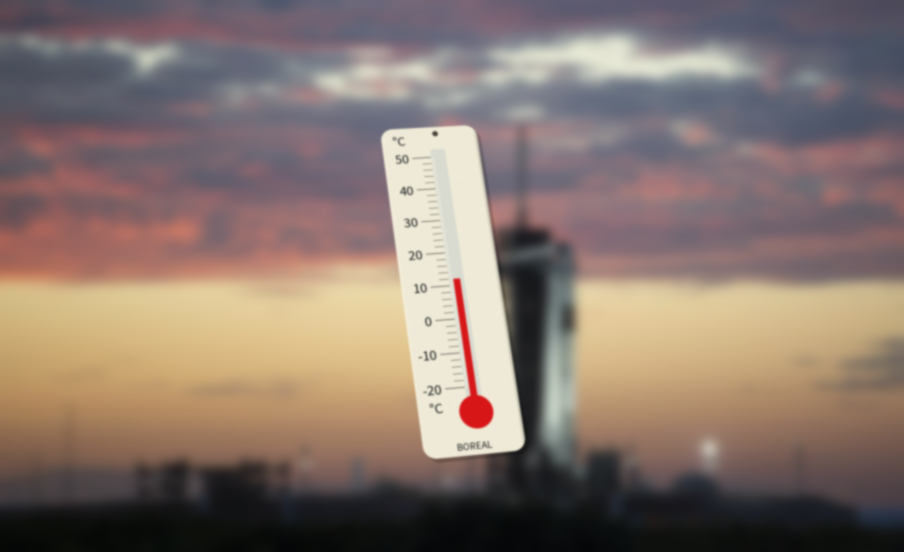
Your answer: **12** °C
